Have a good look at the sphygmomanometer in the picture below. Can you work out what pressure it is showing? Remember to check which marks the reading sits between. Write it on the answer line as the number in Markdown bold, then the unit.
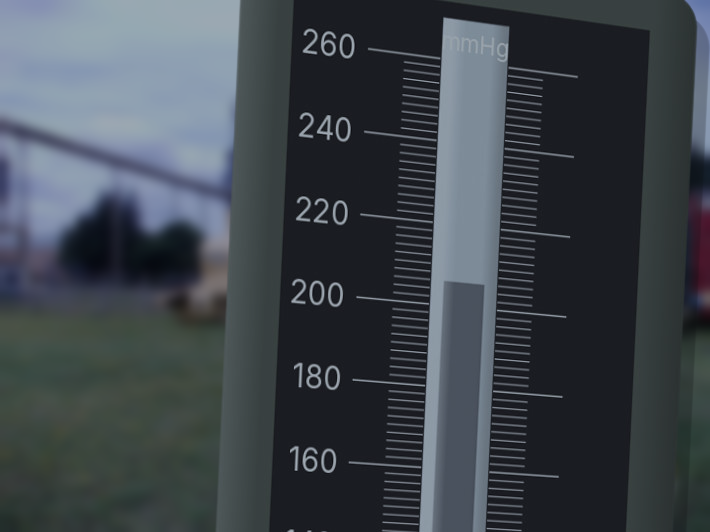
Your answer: **206** mmHg
